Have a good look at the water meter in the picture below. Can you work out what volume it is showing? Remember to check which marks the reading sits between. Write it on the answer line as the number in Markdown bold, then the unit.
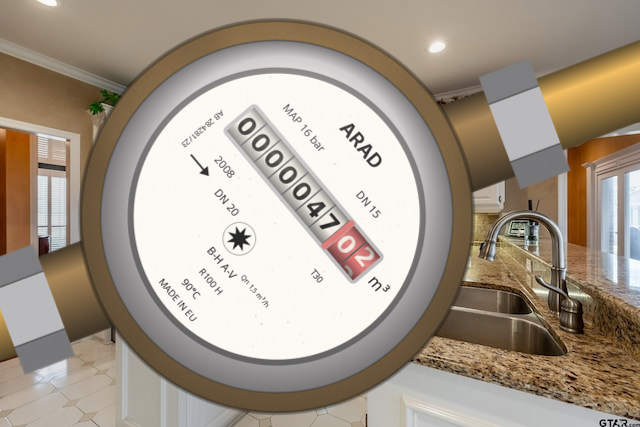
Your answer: **47.02** m³
